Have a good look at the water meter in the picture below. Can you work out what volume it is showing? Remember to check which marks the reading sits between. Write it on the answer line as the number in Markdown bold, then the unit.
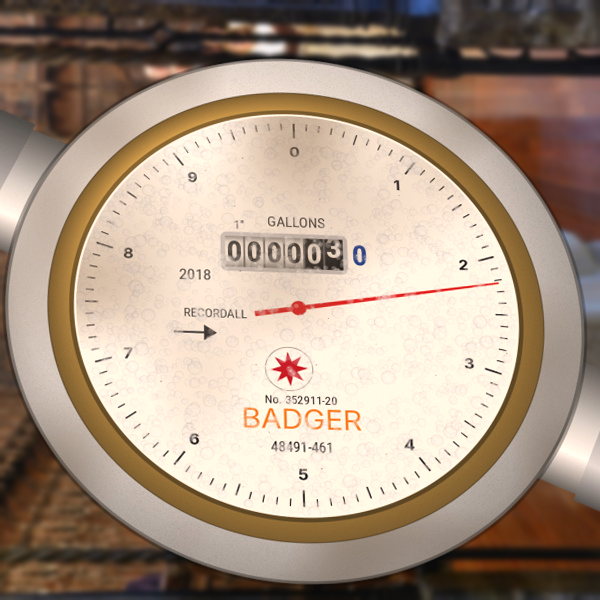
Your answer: **32.2** gal
